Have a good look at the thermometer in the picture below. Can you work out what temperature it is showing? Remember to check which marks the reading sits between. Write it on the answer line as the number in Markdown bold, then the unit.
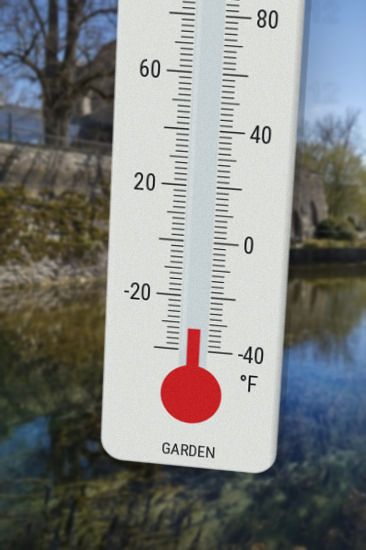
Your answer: **-32** °F
